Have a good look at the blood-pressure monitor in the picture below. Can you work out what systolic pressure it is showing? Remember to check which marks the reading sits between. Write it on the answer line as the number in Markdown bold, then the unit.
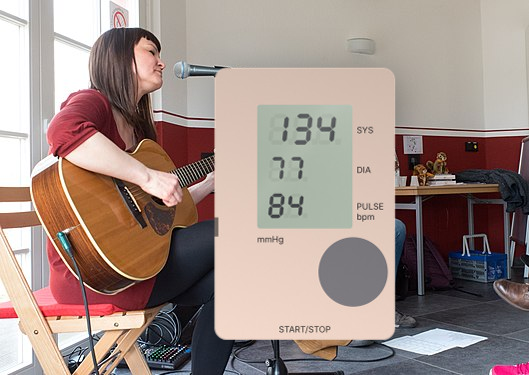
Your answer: **134** mmHg
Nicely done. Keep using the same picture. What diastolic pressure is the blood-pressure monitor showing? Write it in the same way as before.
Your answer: **77** mmHg
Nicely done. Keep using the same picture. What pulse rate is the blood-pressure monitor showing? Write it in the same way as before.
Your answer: **84** bpm
